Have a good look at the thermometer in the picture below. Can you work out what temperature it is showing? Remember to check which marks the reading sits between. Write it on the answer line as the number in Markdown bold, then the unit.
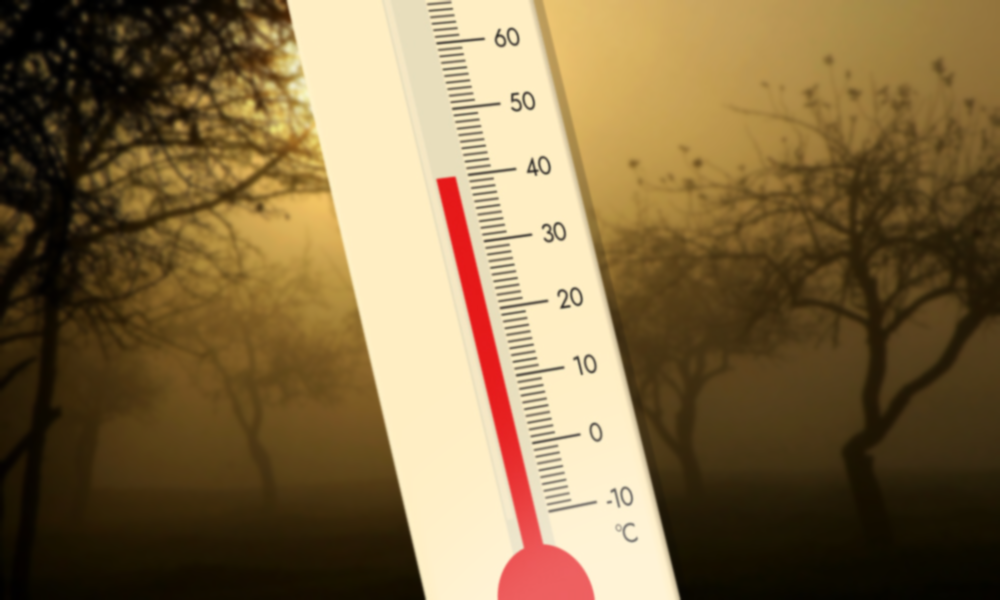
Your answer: **40** °C
